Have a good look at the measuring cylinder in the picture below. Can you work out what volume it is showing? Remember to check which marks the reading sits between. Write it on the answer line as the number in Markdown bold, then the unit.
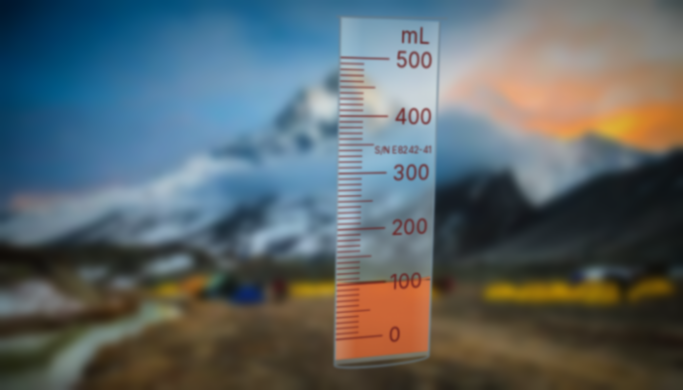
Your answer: **100** mL
